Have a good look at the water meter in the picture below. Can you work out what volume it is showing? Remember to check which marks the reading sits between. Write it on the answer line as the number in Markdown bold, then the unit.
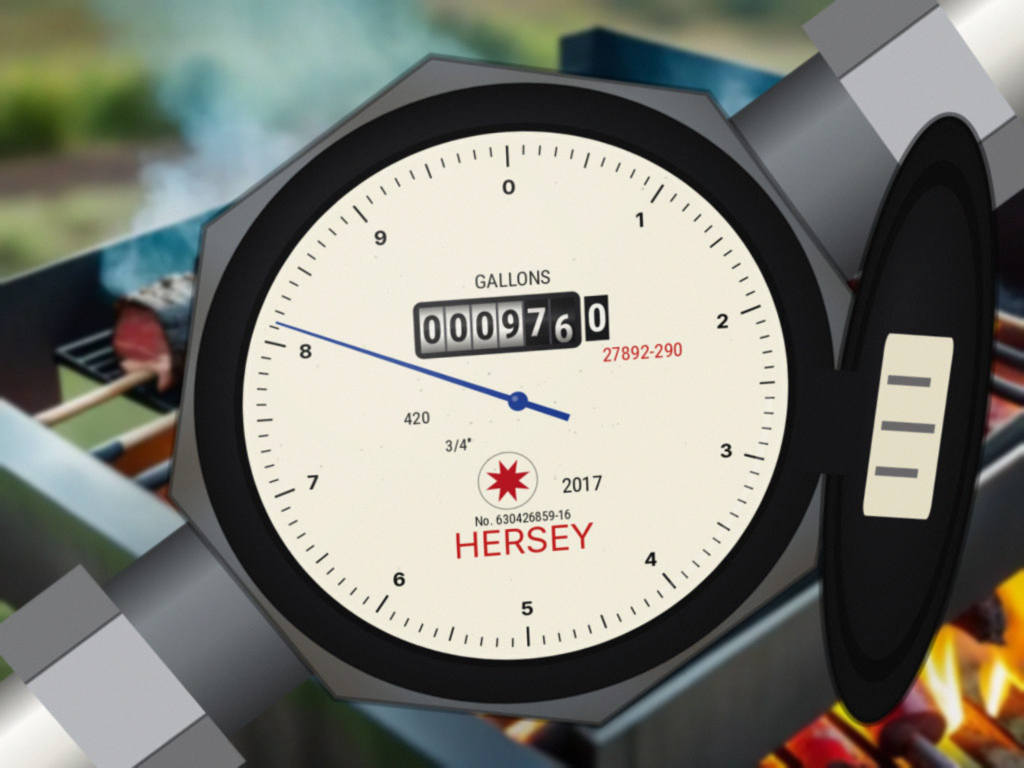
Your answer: **9758.1** gal
